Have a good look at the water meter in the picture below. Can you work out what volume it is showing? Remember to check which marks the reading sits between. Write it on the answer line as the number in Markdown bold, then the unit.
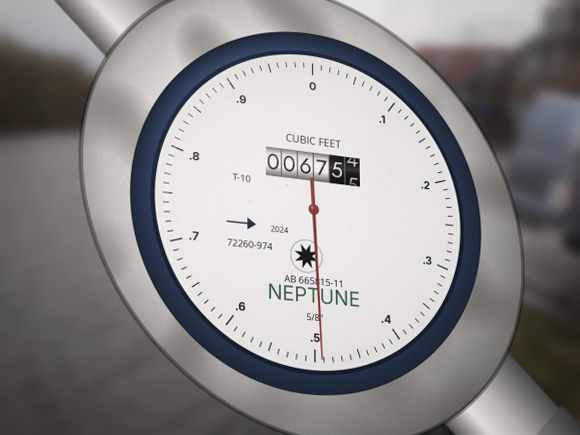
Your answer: **6754.49** ft³
